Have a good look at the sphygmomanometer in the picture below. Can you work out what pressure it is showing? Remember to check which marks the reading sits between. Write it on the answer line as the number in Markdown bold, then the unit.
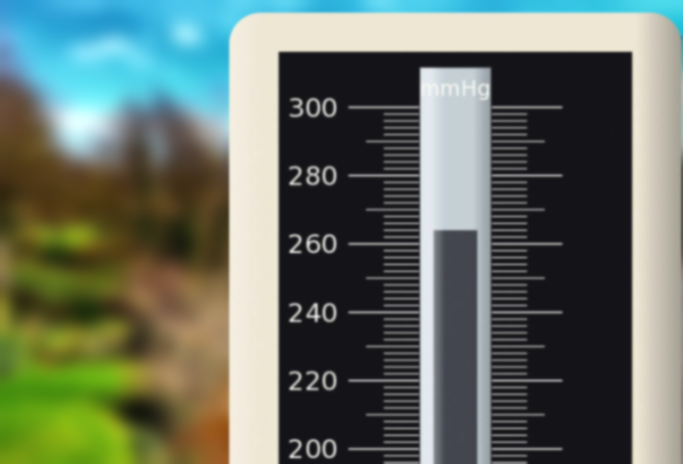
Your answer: **264** mmHg
